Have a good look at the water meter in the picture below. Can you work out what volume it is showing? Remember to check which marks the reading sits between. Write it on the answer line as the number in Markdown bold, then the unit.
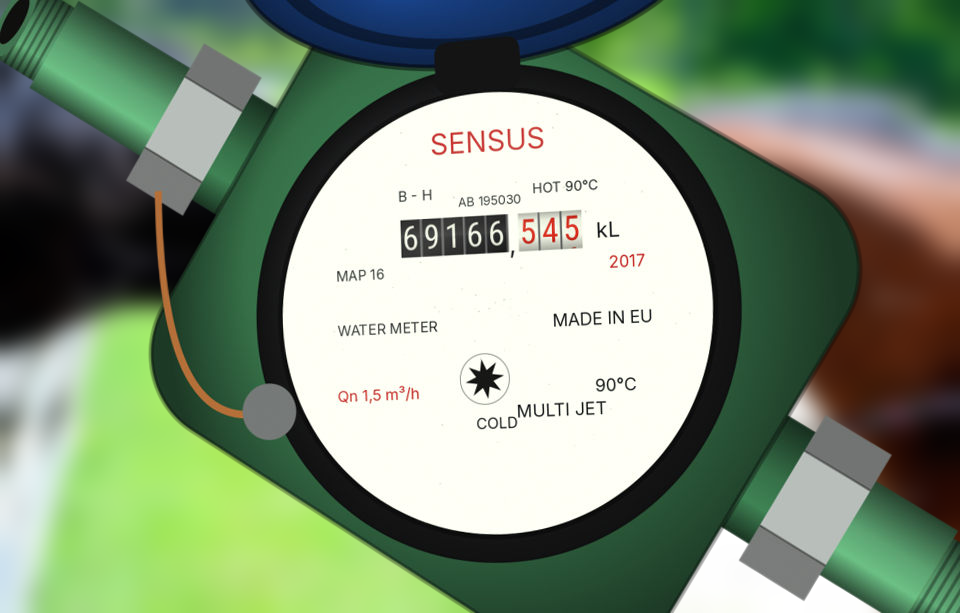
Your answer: **69166.545** kL
